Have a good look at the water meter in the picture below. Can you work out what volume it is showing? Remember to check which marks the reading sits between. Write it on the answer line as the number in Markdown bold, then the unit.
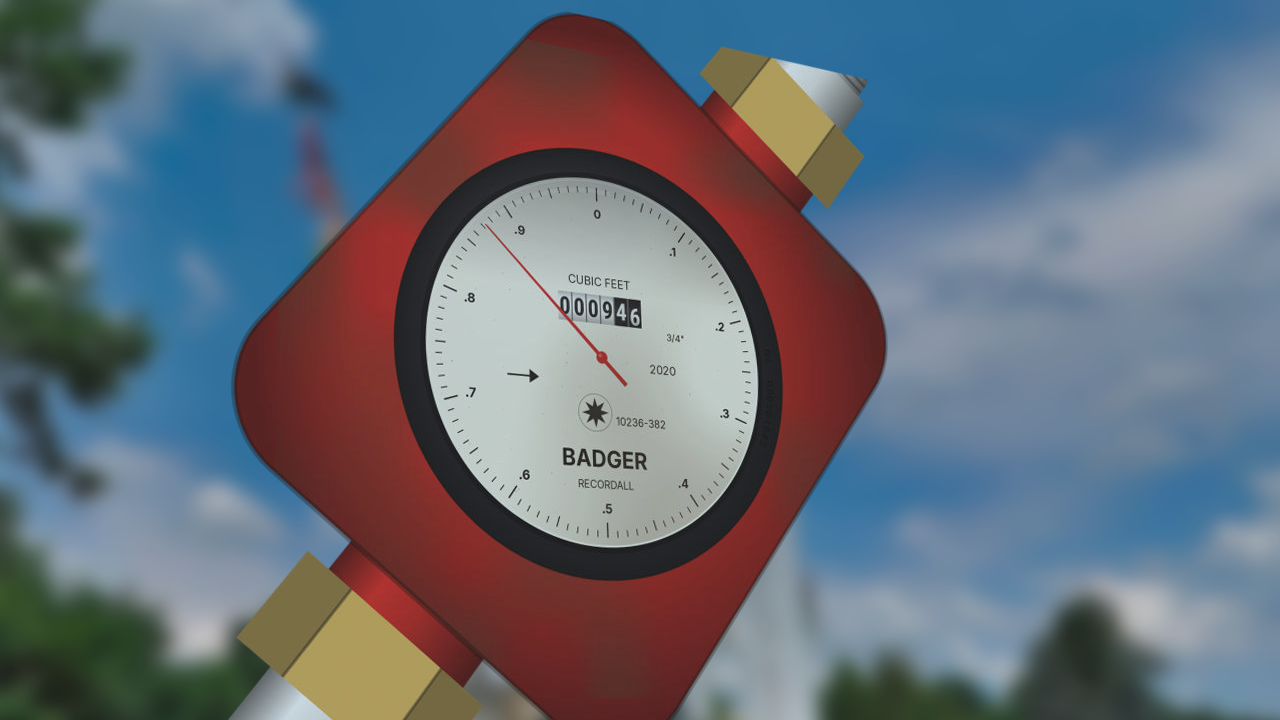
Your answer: **945.87** ft³
